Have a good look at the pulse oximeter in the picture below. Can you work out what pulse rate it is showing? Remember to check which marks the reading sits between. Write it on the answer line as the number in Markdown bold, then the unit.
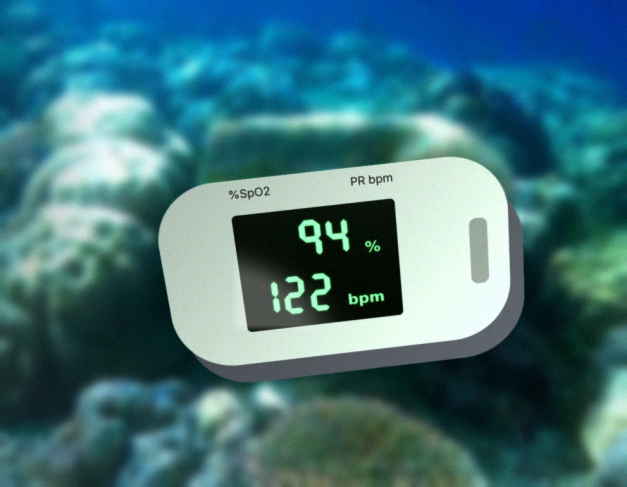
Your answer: **122** bpm
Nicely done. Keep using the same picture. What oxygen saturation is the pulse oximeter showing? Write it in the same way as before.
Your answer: **94** %
